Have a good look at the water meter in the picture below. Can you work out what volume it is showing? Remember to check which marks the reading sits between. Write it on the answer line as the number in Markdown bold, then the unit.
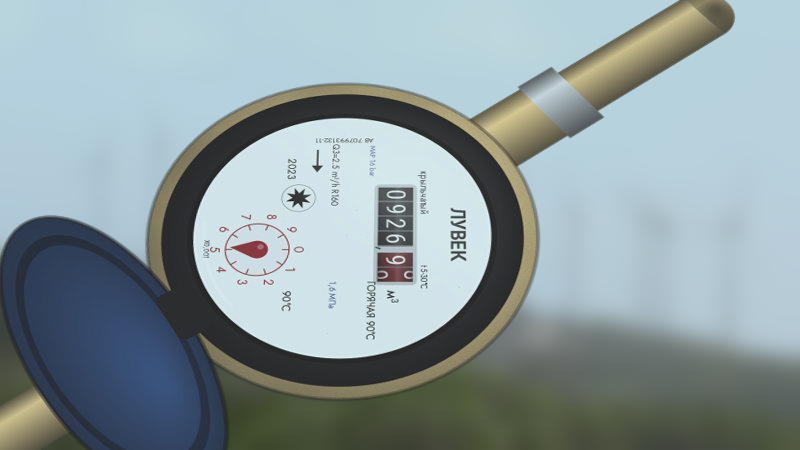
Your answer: **926.985** m³
